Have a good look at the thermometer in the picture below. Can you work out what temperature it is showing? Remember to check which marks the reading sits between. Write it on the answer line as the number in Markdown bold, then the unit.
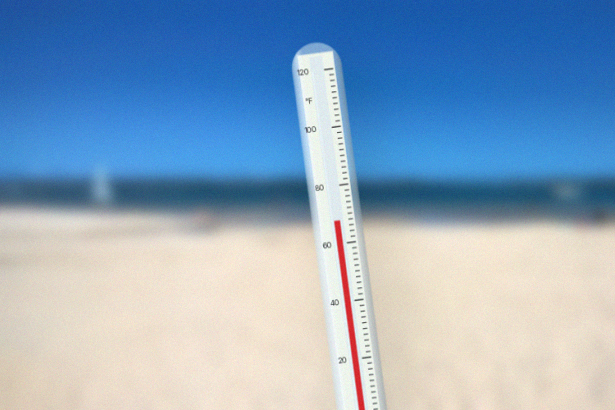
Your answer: **68** °F
